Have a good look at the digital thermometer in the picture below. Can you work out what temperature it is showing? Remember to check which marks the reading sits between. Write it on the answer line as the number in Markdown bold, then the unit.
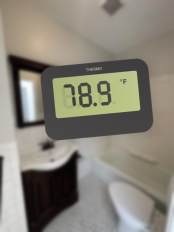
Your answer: **78.9** °F
